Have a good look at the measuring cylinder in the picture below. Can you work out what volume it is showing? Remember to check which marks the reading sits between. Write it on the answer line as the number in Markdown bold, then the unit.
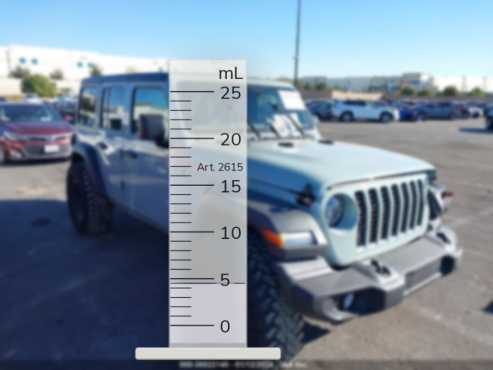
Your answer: **4.5** mL
